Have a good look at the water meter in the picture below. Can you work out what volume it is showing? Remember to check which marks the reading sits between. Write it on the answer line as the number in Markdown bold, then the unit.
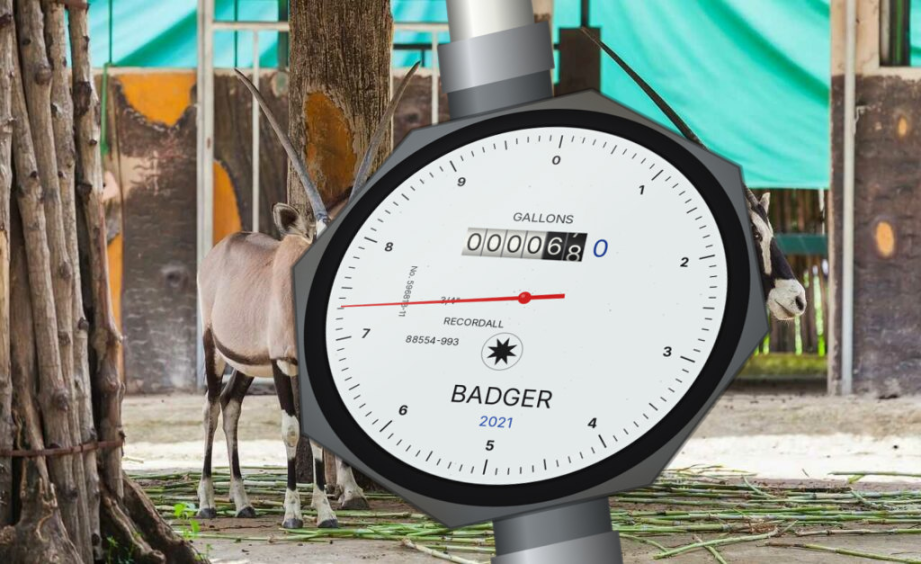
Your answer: **677.3** gal
